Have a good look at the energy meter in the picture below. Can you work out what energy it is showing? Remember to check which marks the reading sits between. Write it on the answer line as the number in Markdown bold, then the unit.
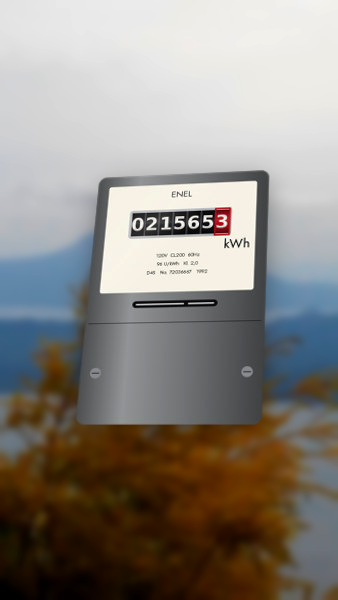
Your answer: **21565.3** kWh
